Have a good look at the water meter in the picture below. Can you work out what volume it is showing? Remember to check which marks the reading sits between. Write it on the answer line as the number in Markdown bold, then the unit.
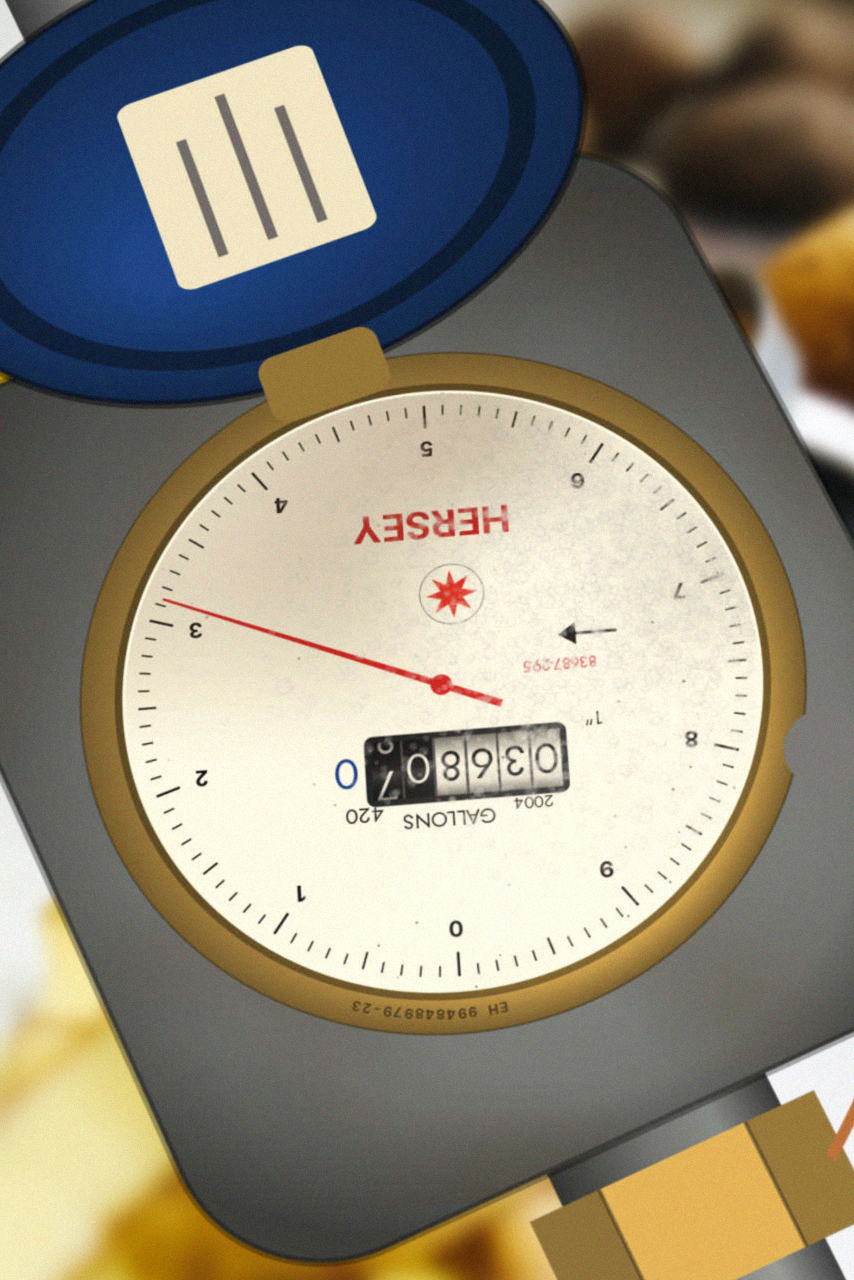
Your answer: **368073.1** gal
